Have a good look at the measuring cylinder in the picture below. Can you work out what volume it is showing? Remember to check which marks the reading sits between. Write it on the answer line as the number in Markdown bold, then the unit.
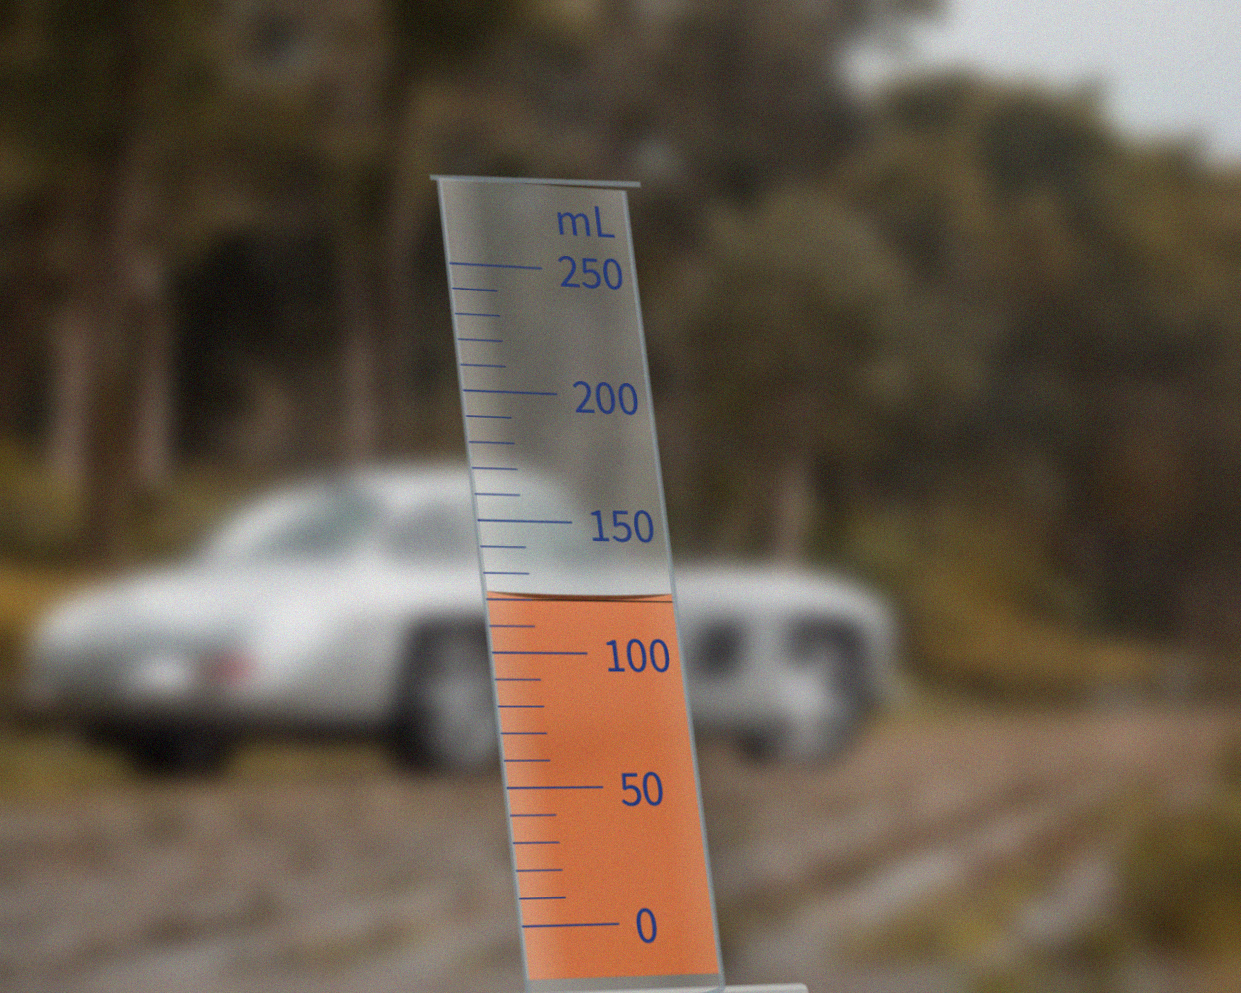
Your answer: **120** mL
